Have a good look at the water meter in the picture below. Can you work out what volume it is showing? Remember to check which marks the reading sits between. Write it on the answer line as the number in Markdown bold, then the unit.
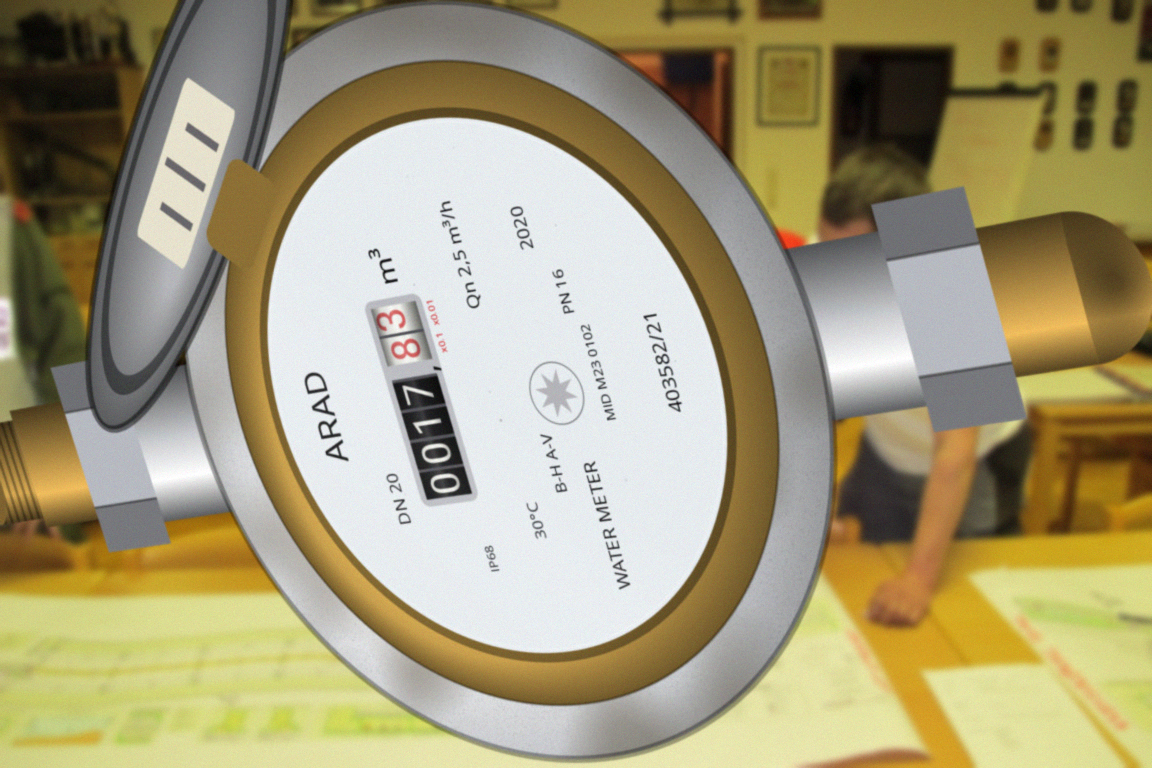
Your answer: **17.83** m³
